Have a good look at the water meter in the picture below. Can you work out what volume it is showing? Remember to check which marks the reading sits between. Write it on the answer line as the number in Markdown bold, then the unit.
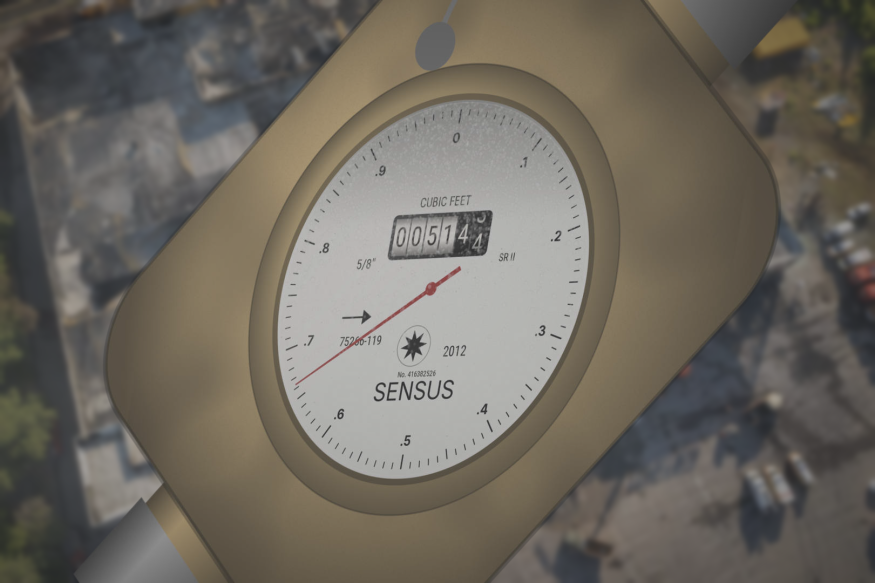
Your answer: **5143.66** ft³
